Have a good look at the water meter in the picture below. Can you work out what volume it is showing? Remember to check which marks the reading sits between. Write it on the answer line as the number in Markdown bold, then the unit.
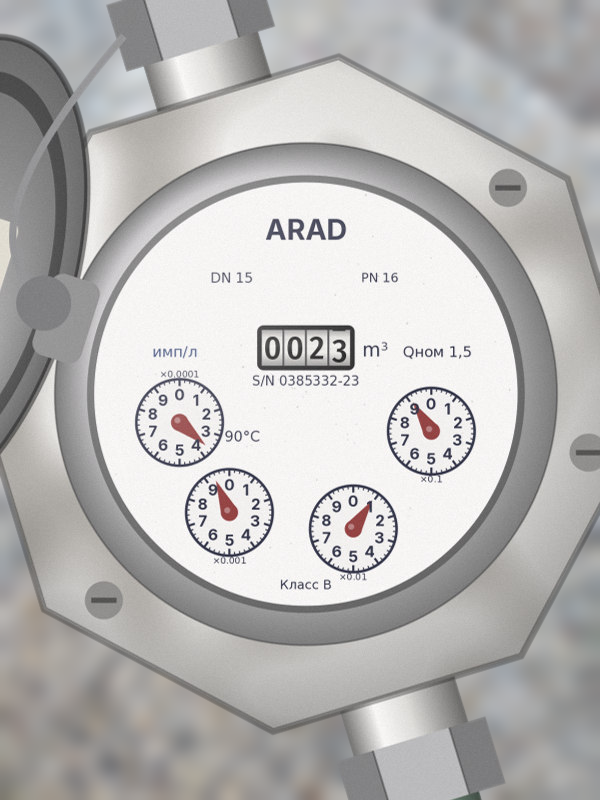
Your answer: **22.9093** m³
